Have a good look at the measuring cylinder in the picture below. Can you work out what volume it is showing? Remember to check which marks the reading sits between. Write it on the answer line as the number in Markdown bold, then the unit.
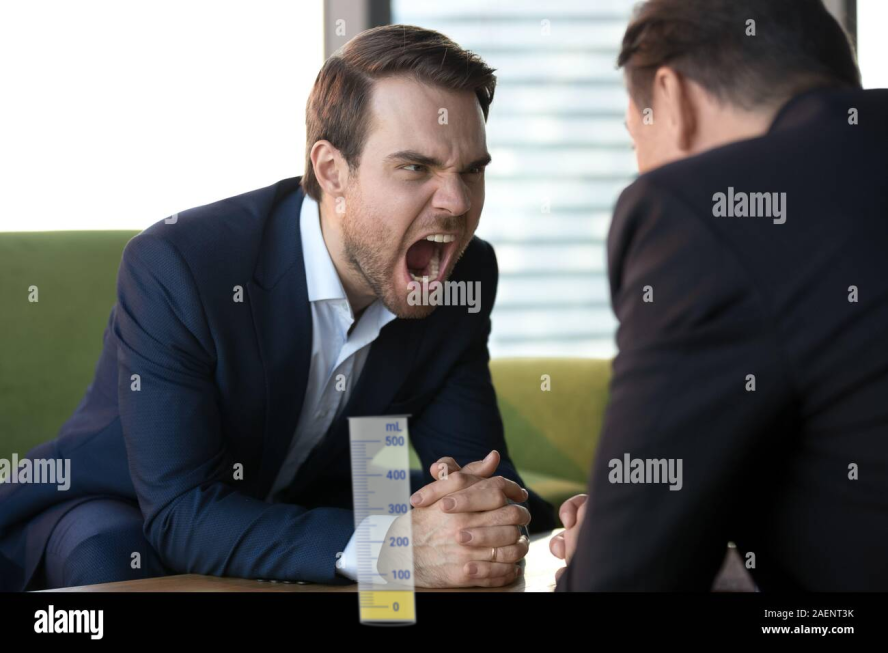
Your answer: **50** mL
